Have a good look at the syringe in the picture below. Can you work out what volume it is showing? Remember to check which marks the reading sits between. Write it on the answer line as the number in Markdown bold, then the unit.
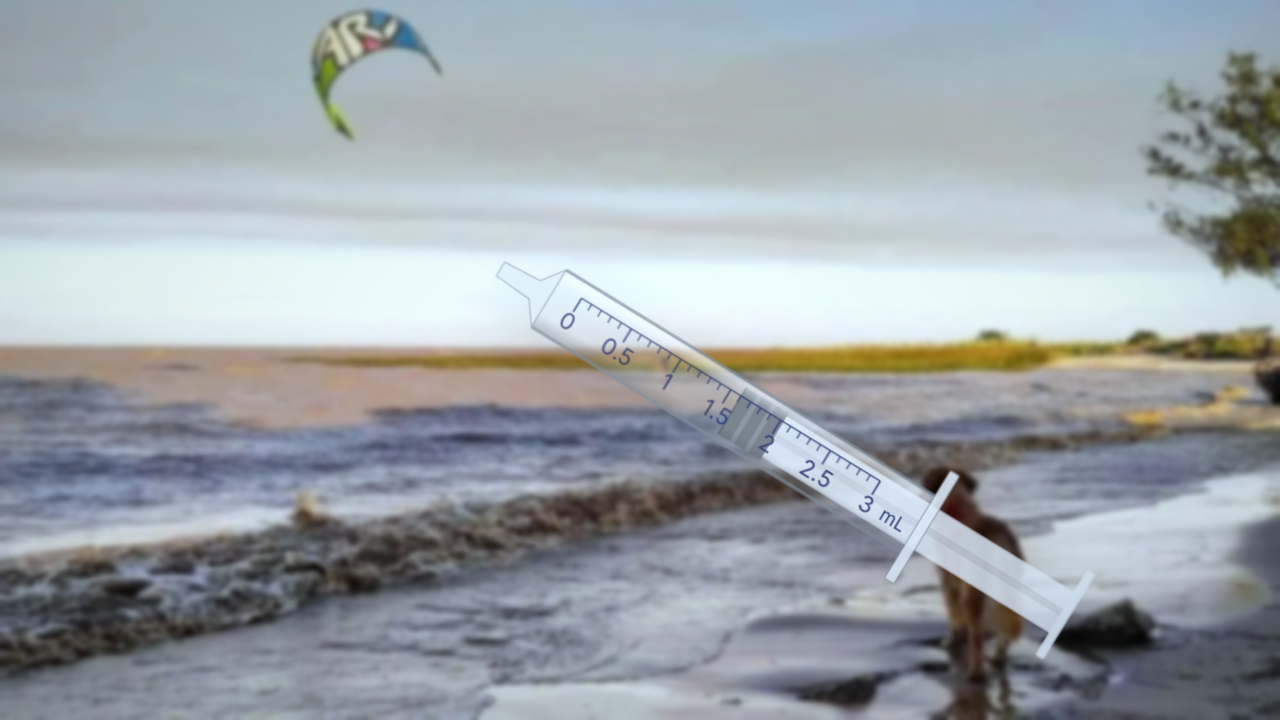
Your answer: **1.6** mL
